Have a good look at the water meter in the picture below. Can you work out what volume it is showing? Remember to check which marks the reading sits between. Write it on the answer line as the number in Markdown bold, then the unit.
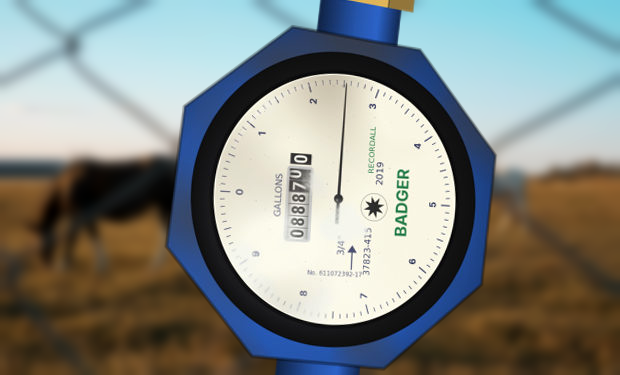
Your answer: **888702.5** gal
